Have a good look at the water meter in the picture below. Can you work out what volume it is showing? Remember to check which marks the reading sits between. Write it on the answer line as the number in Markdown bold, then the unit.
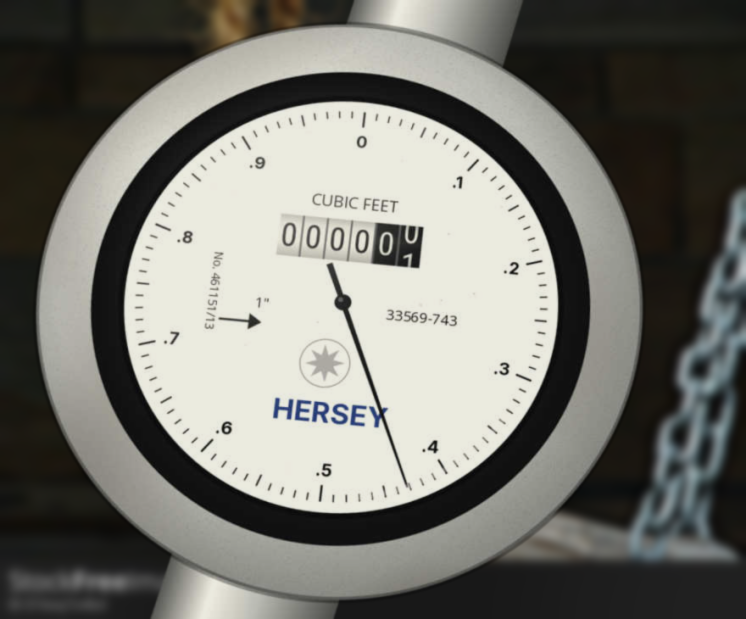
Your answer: **0.43** ft³
